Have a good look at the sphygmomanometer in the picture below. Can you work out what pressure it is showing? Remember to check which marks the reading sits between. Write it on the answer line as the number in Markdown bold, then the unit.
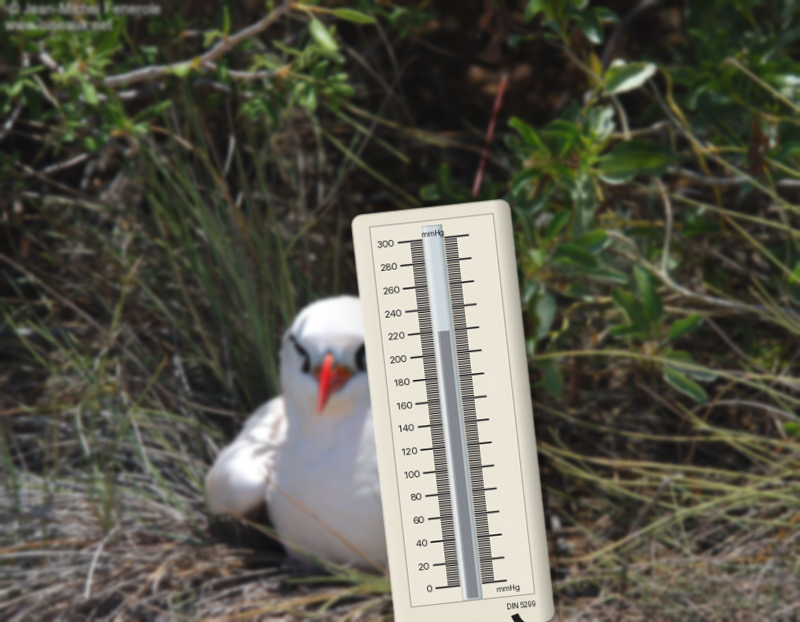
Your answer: **220** mmHg
